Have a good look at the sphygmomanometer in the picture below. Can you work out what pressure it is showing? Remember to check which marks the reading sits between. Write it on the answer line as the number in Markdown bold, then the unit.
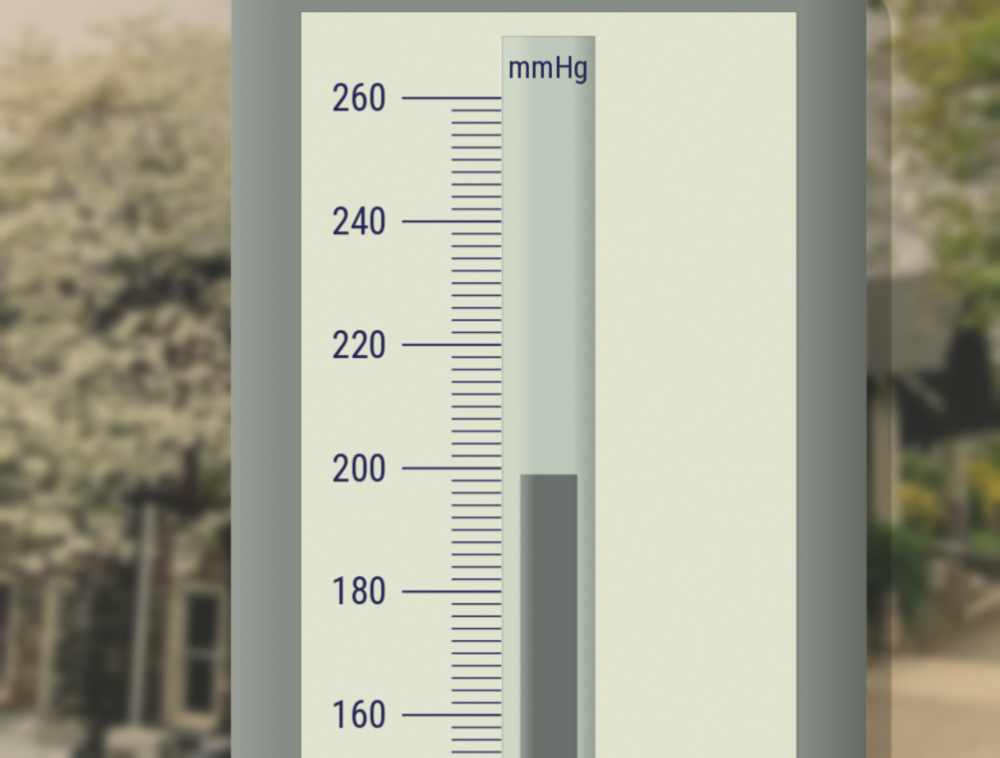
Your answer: **199** mmHg
